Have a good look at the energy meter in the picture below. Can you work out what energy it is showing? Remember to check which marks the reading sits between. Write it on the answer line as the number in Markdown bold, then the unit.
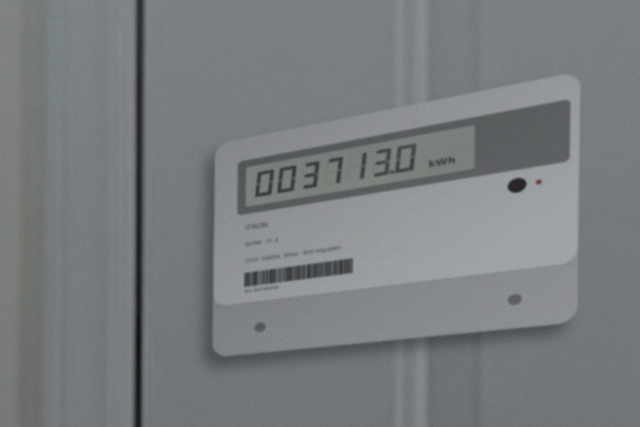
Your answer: **3713.0** kWh
